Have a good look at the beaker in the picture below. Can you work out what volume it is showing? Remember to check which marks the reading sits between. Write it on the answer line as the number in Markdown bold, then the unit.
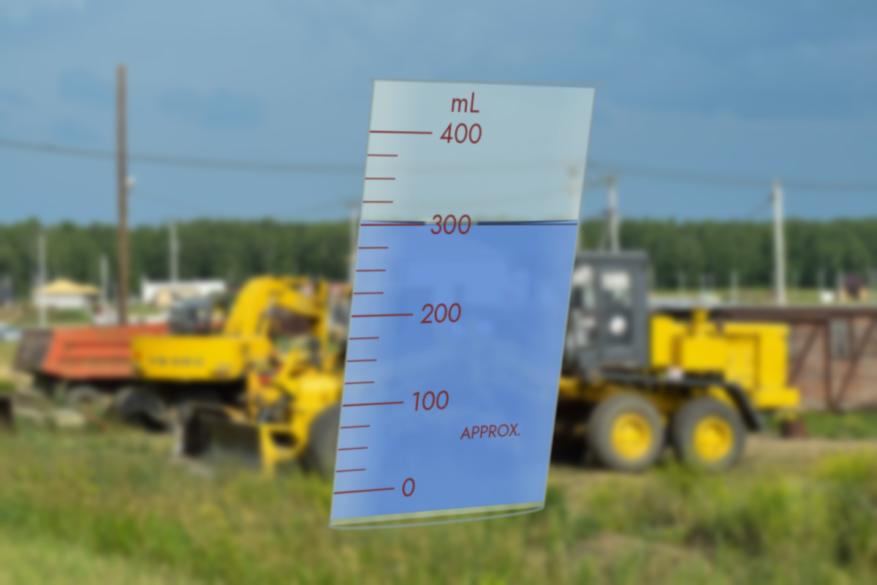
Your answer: **300** mL
